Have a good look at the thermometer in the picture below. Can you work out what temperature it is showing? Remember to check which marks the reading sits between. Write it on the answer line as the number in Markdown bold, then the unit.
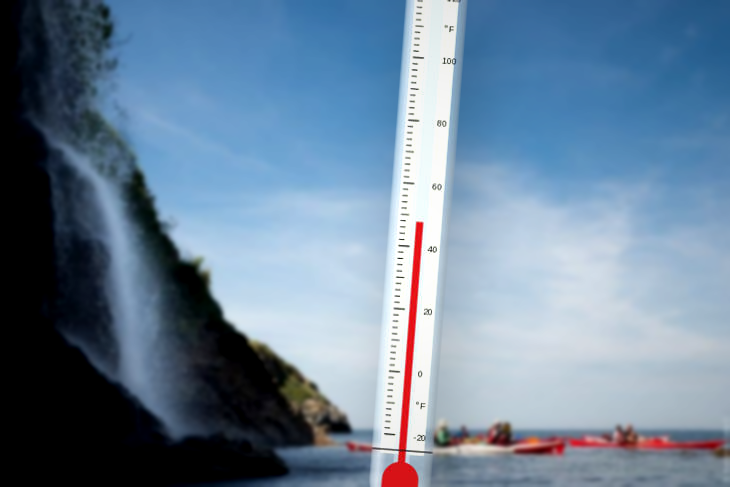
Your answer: **48** °F
